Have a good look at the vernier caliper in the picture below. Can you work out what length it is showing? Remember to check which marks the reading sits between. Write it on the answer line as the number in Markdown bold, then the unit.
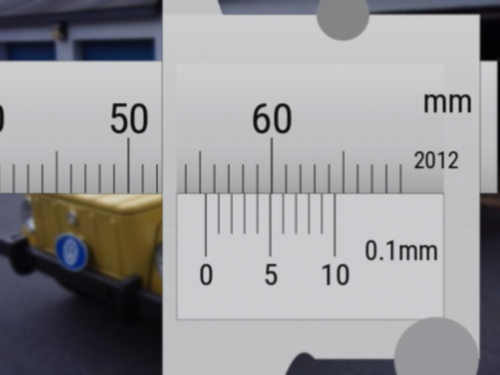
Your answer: **55.4** mm
